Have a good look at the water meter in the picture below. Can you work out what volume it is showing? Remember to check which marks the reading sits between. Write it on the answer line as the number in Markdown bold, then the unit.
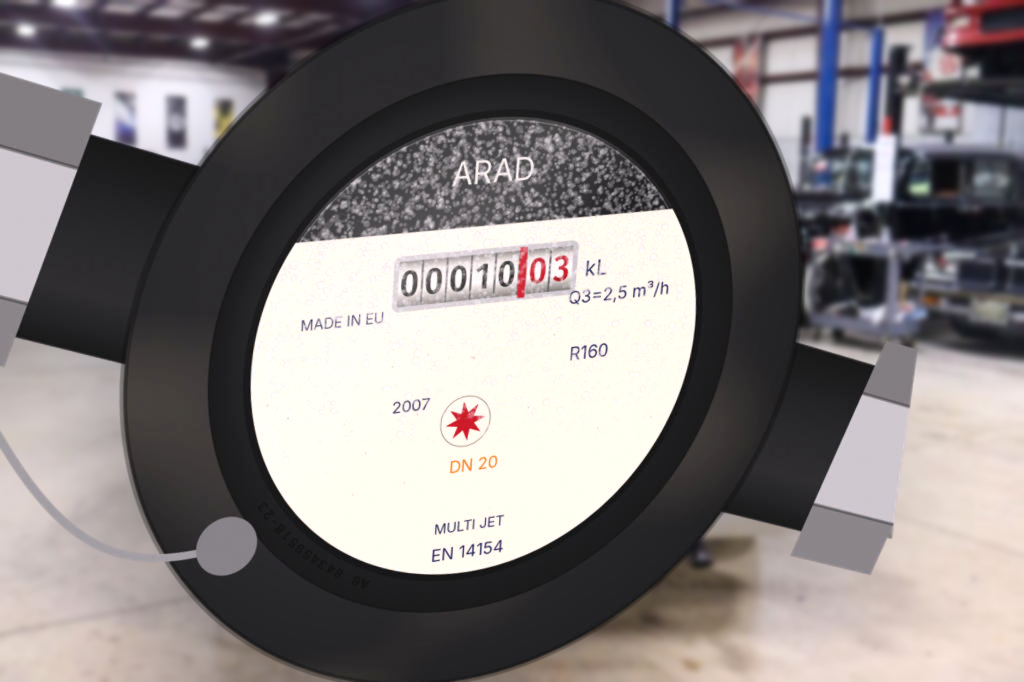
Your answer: **10.03** kL
